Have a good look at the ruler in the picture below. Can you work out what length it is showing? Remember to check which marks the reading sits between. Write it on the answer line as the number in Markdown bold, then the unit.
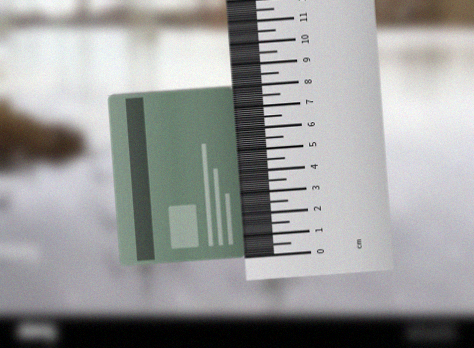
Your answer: **8** cm
